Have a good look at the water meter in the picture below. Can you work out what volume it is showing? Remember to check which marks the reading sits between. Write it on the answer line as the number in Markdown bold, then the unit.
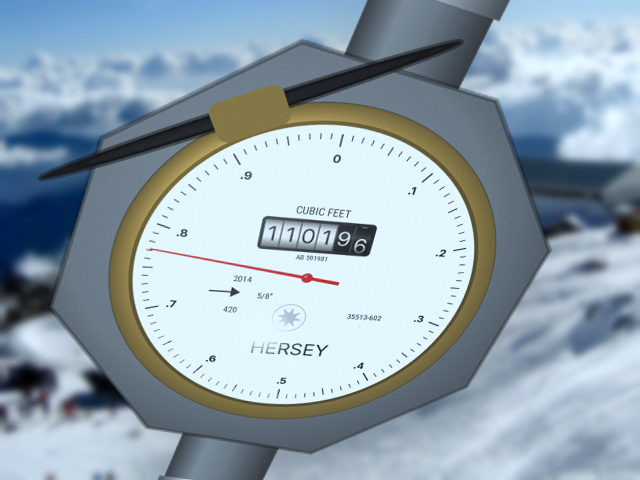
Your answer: **110195.77** ft³
